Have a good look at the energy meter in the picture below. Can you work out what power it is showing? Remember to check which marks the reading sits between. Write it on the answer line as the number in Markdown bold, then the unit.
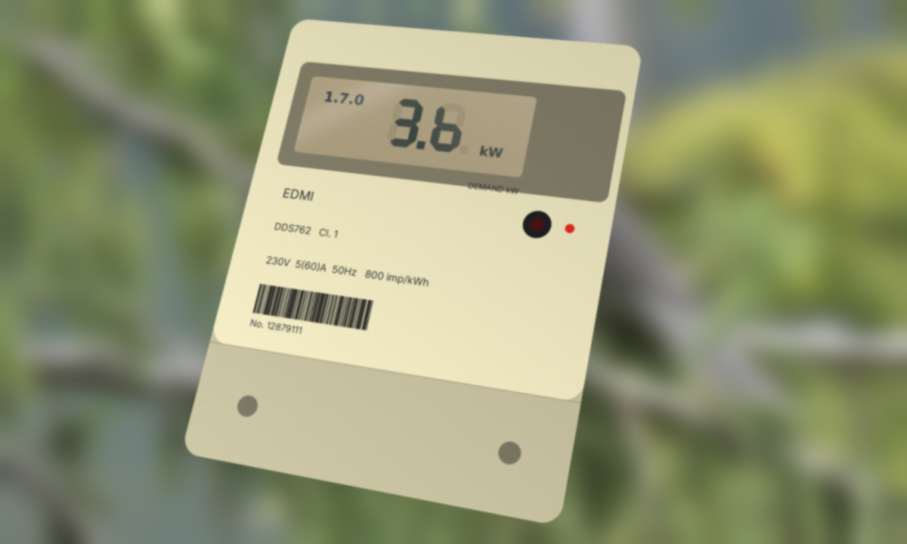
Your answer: **3.6** kW
